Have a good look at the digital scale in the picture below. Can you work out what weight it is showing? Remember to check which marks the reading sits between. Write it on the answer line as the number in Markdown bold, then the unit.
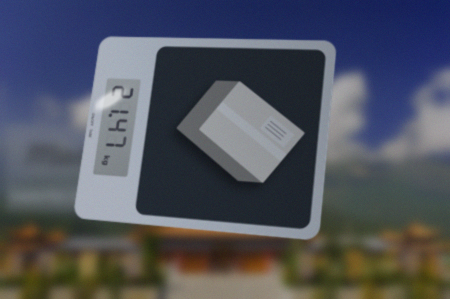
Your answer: **21.47** kg
